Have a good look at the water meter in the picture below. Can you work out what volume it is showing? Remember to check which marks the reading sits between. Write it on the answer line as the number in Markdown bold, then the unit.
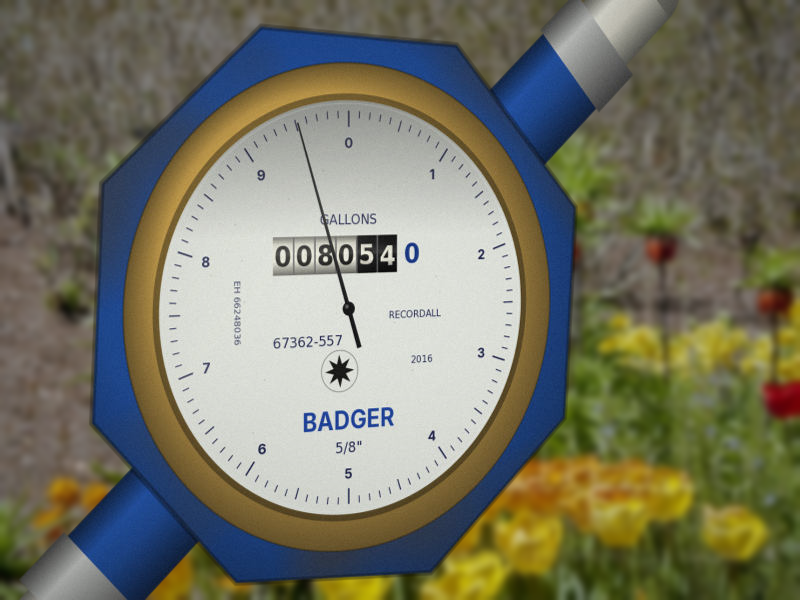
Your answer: **80539.5** gal
